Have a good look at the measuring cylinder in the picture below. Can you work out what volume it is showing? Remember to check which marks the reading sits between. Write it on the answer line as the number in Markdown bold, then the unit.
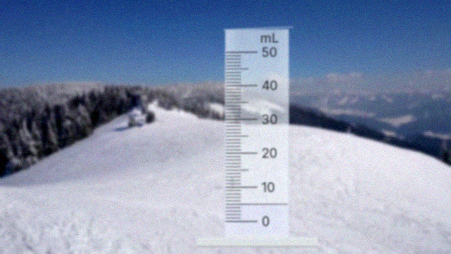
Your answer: **5** mL
